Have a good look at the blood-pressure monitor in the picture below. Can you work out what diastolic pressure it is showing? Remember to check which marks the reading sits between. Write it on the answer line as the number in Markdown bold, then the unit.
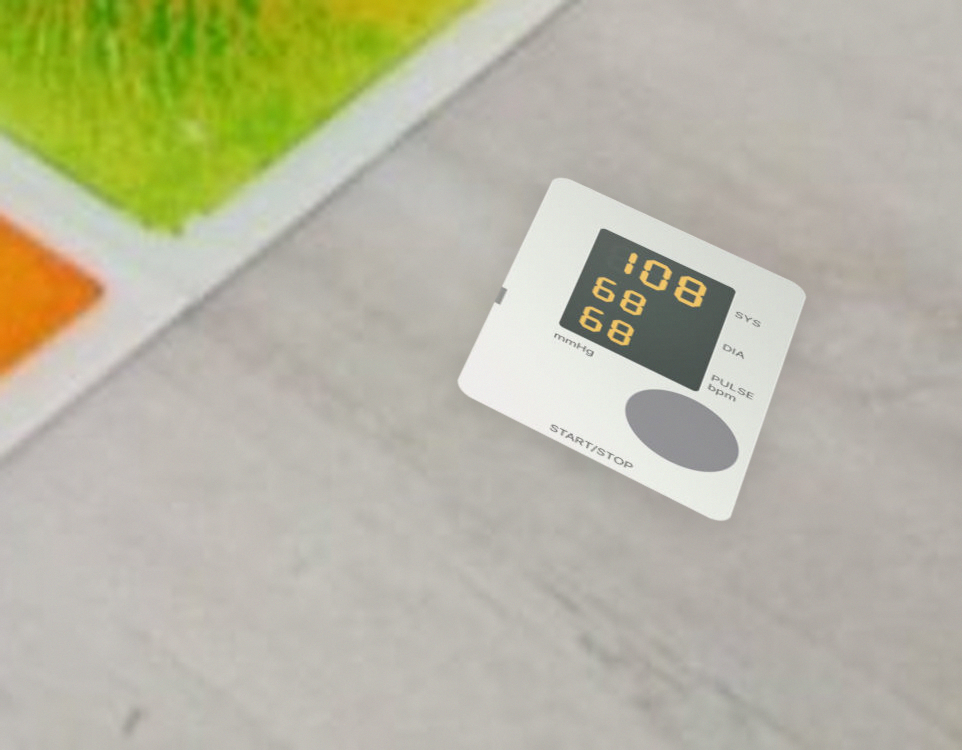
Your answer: **68** mmHg
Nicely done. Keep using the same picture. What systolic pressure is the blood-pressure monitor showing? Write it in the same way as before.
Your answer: **108** mmHg
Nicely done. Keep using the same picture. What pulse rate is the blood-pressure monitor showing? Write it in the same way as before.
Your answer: **68** bpm
